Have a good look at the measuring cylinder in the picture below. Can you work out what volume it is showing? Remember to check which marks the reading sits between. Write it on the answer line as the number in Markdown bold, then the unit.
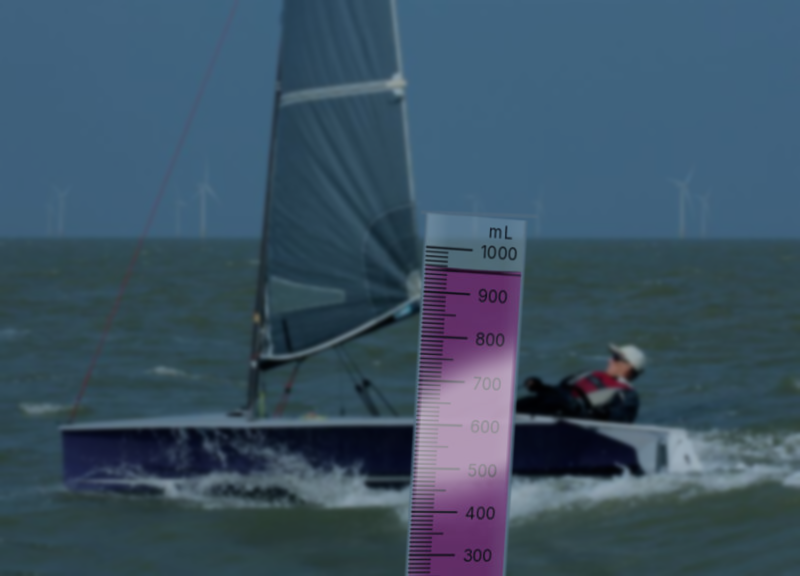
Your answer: **950** mL
